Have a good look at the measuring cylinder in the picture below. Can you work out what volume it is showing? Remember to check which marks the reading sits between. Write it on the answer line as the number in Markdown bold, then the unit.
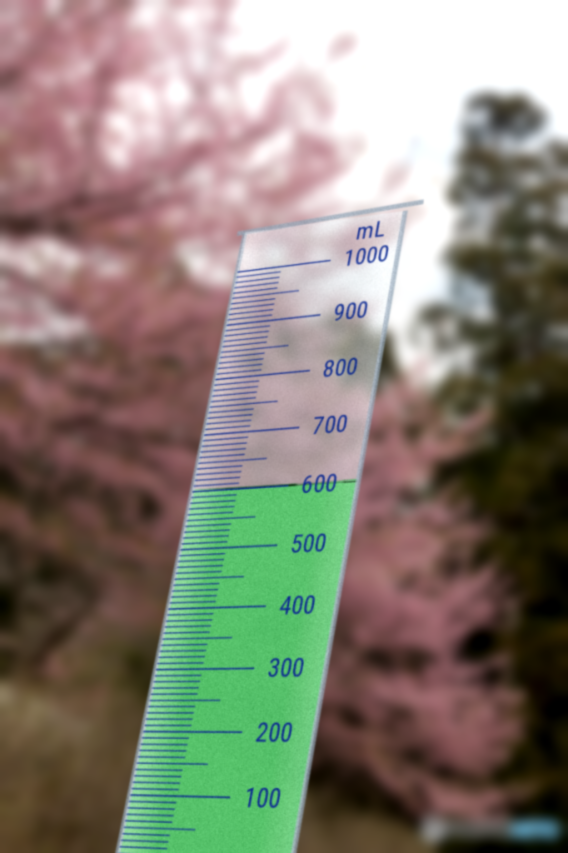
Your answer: **600** mL
